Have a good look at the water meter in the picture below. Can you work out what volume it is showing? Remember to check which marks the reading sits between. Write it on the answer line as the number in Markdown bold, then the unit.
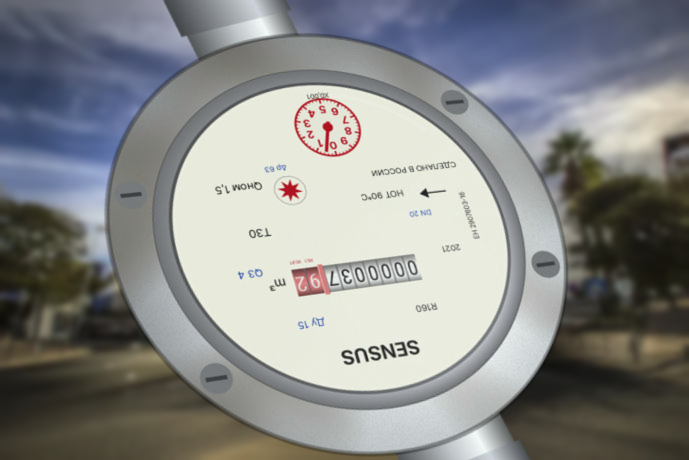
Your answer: **37.920** m³
